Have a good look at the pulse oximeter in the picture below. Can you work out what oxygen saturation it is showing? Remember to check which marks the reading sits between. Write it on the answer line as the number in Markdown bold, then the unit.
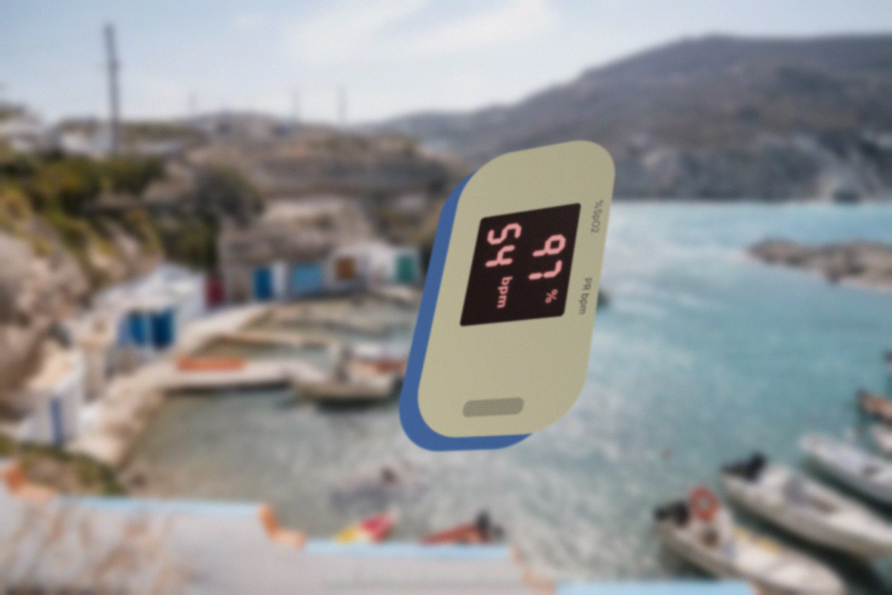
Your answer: **97** %
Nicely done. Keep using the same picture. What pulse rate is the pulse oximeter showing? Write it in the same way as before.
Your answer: **54** bpm
